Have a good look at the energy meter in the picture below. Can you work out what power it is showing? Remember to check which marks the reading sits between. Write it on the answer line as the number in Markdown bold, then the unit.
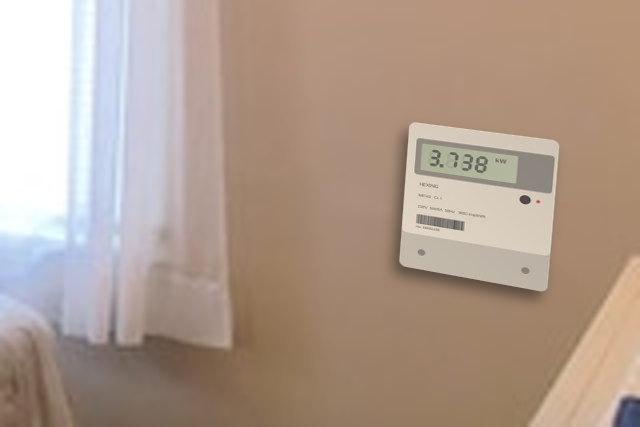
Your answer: **3.738** kW
